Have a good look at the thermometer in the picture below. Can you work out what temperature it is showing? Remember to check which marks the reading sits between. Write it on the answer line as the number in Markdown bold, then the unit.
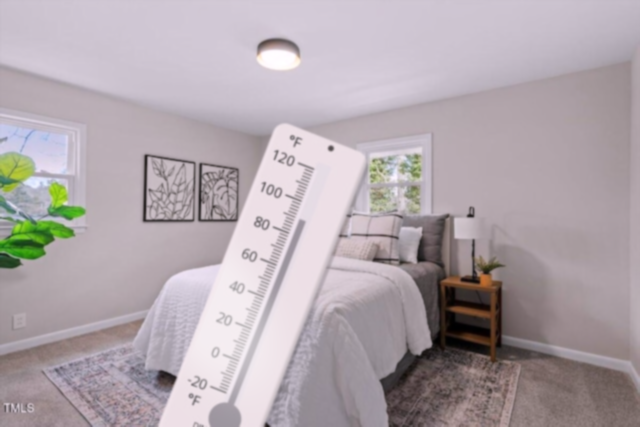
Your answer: **90** °F
